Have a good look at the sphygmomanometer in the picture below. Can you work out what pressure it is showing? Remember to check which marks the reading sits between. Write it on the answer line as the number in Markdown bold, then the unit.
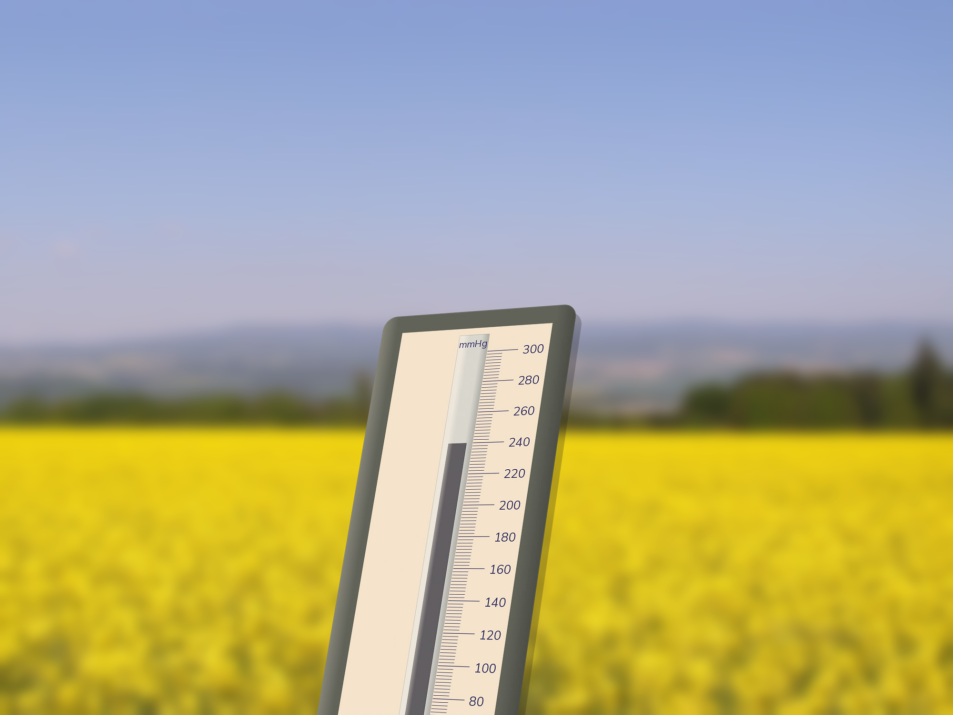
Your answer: **240** mmHg
